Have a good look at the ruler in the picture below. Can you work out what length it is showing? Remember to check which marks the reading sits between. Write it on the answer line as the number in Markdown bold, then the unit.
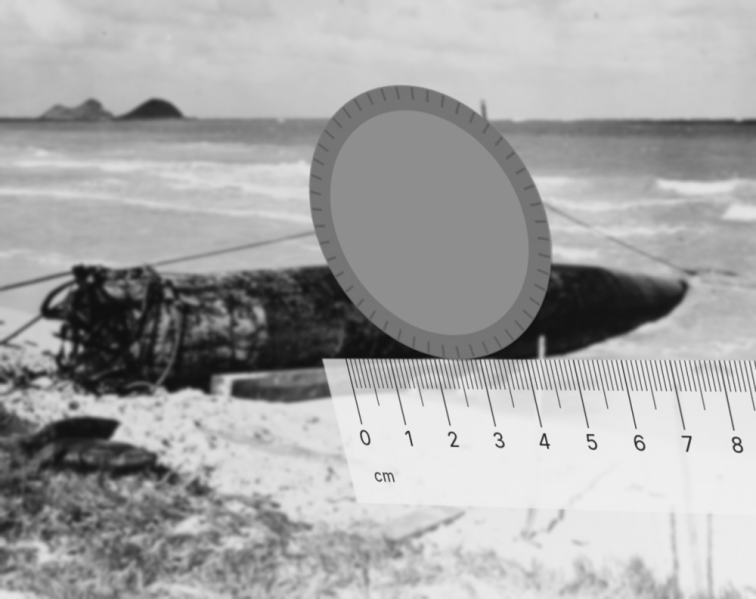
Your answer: **5.1** cm
